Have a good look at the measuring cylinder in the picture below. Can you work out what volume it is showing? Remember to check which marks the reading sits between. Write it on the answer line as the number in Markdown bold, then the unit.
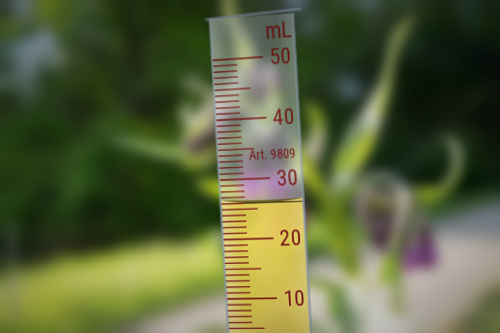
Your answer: **26** mL
